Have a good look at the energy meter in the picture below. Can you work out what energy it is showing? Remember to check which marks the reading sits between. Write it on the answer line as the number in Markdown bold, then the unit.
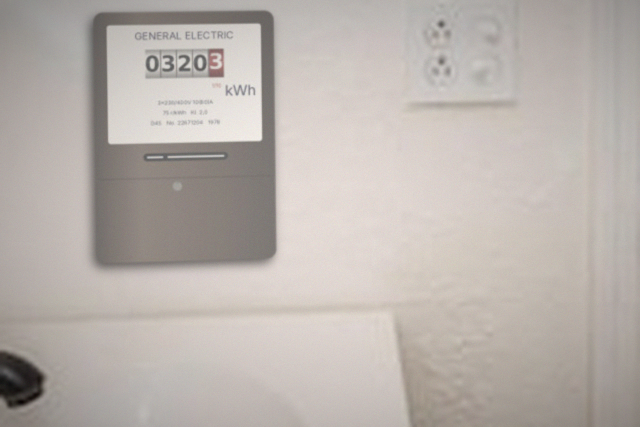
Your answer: **320.3** kWh
